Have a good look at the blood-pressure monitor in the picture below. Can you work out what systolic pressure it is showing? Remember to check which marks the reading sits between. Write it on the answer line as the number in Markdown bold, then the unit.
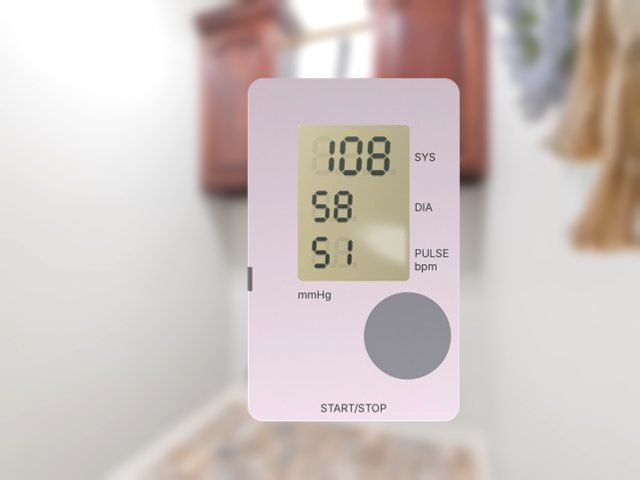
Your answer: **108** mmHg
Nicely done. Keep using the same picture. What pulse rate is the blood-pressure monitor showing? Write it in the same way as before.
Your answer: **51** bpm
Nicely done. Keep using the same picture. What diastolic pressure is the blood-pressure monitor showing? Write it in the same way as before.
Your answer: **58** mmHg
